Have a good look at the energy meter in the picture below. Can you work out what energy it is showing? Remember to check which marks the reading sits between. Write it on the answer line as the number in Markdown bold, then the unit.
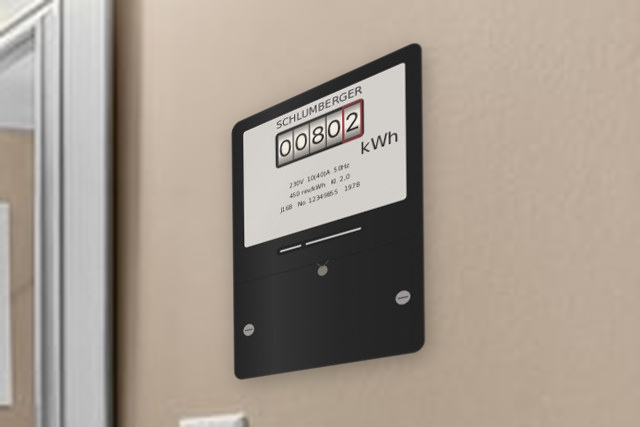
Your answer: **80.2** kWh
